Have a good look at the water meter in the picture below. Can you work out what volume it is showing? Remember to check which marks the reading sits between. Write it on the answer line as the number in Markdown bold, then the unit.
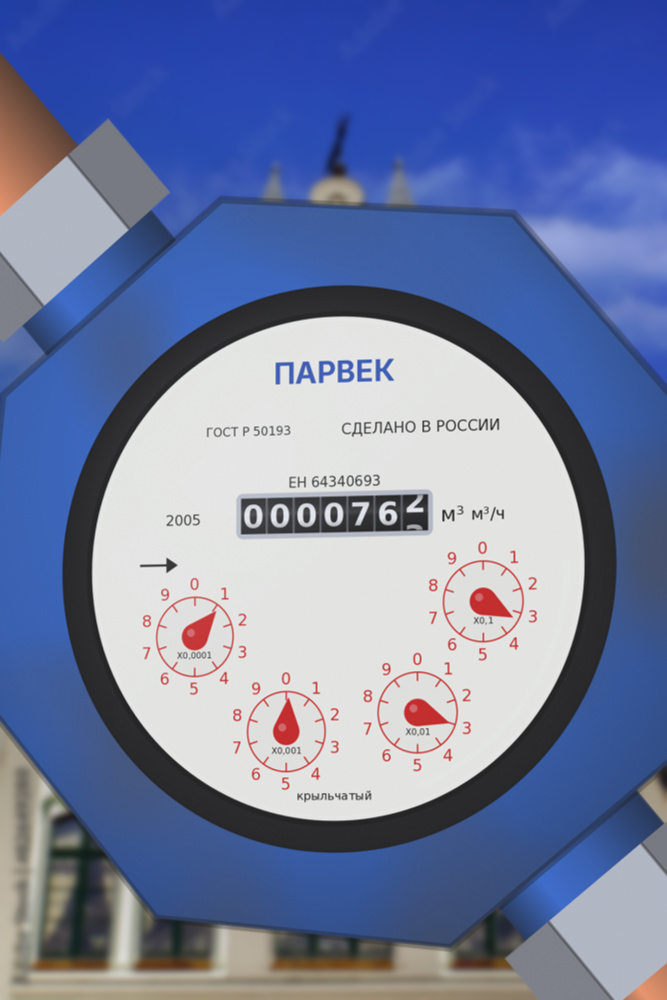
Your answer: **762.3301** m³
